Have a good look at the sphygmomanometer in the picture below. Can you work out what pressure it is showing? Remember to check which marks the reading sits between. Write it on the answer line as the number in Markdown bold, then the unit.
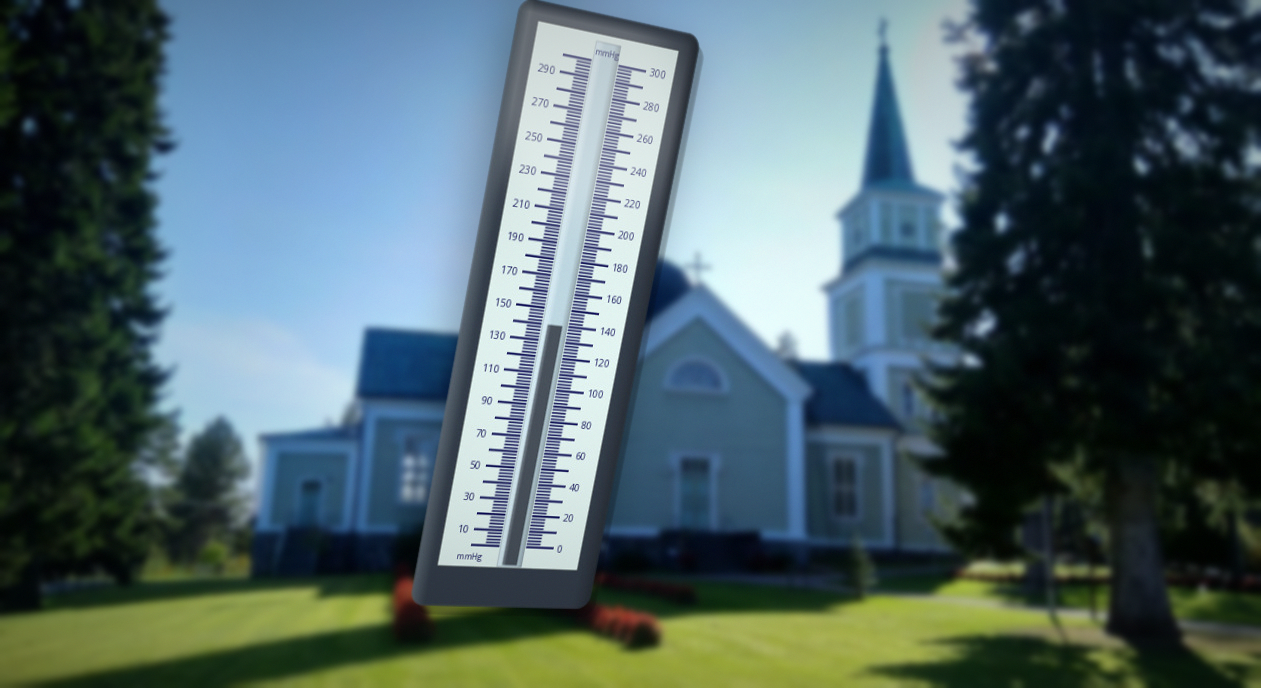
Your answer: **140** mmHg
